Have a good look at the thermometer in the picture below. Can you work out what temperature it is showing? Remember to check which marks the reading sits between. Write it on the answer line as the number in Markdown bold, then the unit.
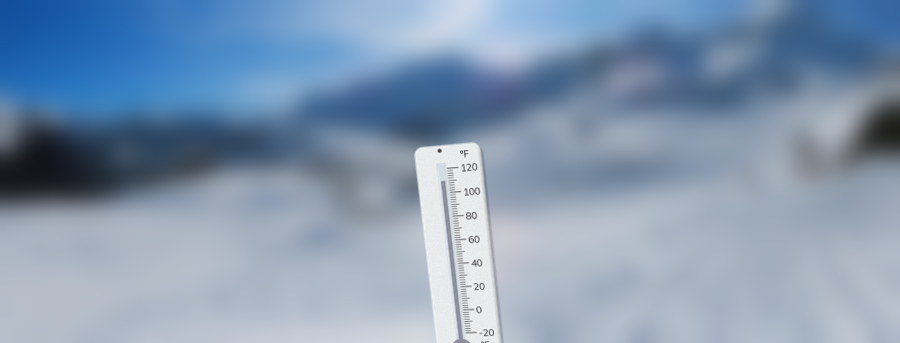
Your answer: **110** °F
